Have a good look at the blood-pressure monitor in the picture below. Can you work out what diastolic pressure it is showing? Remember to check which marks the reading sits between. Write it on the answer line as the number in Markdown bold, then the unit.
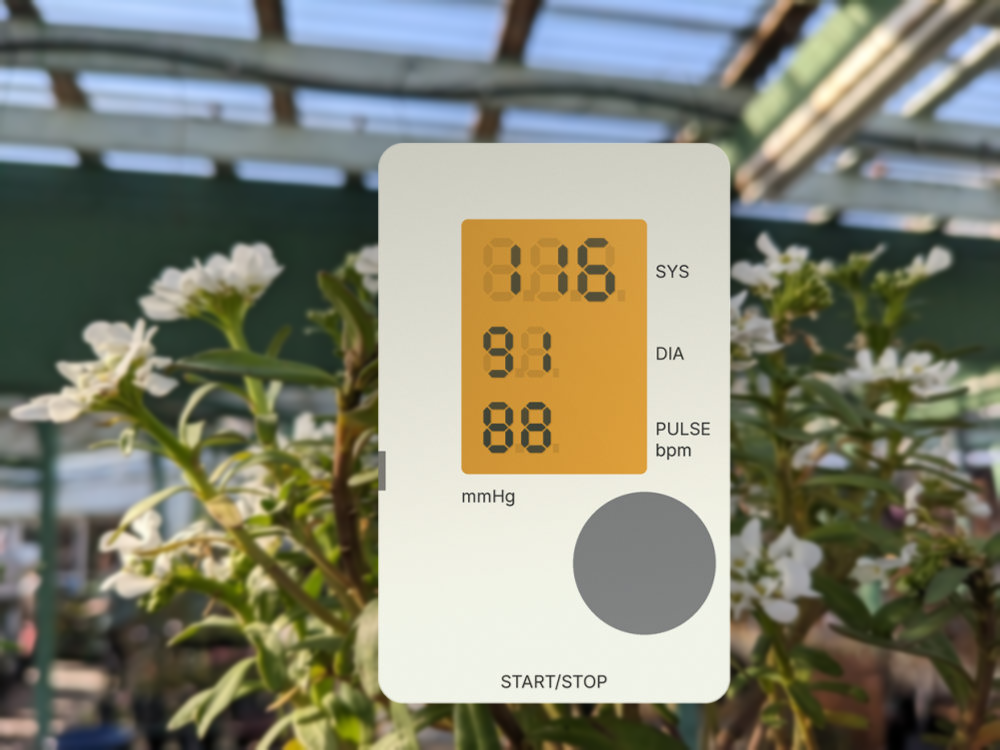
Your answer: **91** mmHg
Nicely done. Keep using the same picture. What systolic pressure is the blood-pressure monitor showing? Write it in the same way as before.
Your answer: **116** mmHg
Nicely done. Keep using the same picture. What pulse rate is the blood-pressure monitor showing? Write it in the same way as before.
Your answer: **88** bpm
